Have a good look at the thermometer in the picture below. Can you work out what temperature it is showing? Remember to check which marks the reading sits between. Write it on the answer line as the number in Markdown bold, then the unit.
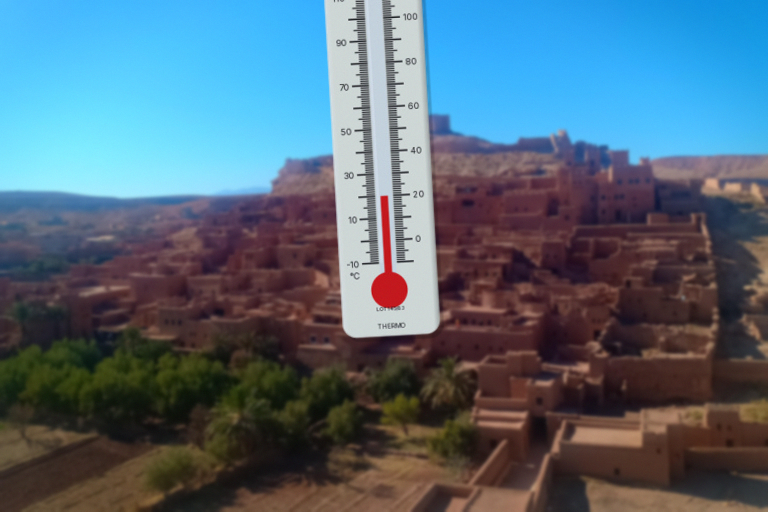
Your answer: **20** °C
